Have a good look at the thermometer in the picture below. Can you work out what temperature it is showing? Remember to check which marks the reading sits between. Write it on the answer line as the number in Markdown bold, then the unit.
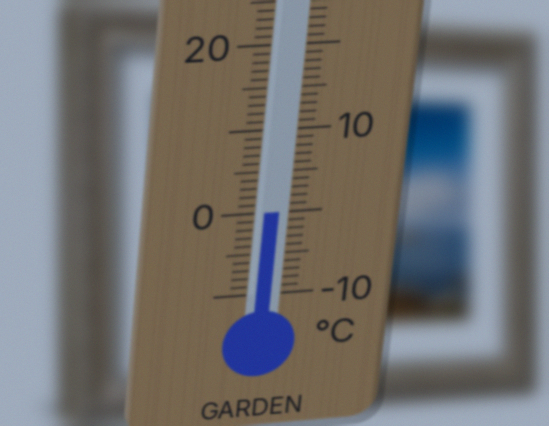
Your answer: **0** °C
